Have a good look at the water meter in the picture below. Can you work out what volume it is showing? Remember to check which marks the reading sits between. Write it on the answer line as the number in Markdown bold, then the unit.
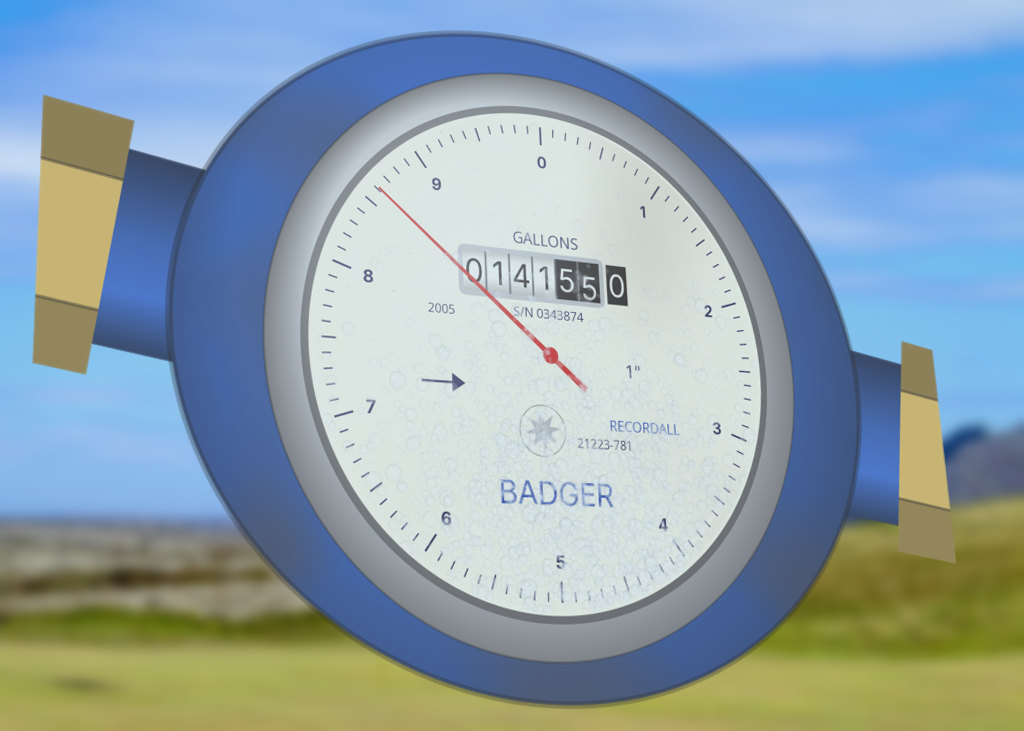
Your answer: **141548.6** gal
